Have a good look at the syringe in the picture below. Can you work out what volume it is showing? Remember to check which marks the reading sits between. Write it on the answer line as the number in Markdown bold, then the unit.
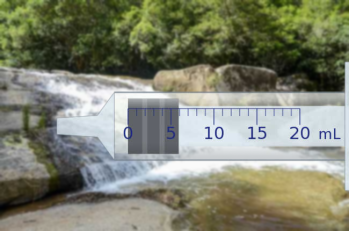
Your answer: **0** mL
